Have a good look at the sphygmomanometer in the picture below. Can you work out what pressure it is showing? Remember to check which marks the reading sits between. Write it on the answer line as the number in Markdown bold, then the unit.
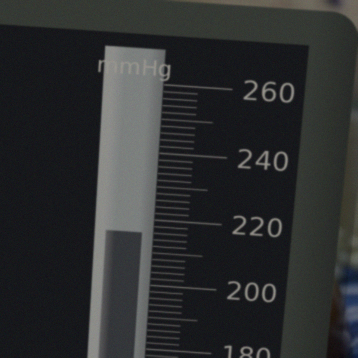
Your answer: **216** mmHg
